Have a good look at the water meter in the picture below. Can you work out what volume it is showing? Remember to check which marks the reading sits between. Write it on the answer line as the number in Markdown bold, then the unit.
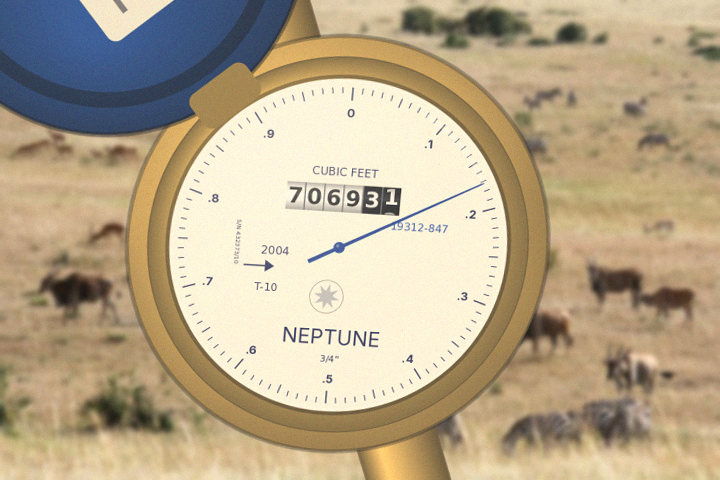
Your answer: **706931.17** ft³
